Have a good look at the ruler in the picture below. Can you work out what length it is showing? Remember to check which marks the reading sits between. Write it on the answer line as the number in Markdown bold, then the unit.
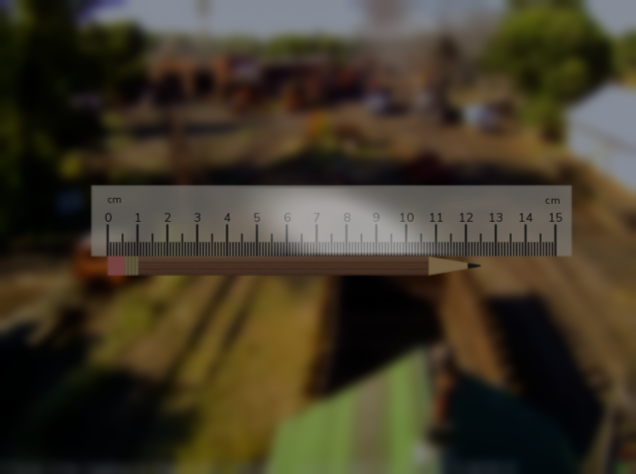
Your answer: **12.5** cm
